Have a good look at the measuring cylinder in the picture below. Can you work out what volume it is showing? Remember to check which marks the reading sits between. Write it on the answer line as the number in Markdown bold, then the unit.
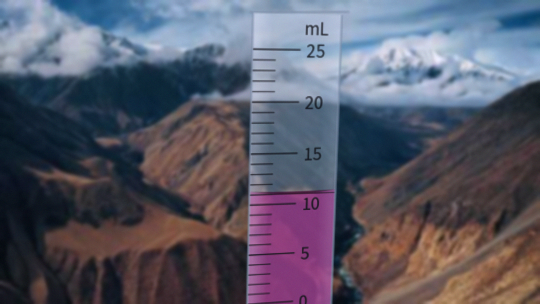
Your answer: **11** mL
